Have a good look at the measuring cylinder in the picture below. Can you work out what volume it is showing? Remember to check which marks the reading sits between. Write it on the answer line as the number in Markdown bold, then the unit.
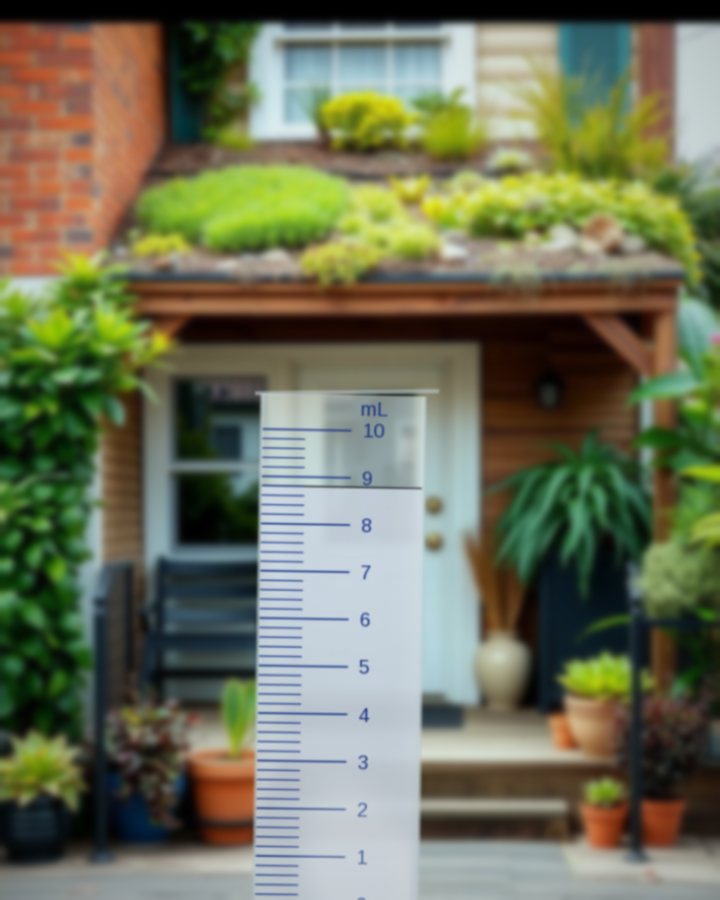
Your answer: **8.8** mL
